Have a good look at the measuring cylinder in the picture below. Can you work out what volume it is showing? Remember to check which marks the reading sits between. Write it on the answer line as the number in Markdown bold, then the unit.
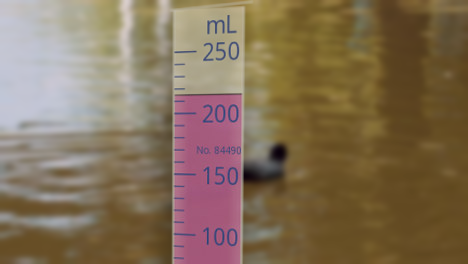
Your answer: **215** mL
